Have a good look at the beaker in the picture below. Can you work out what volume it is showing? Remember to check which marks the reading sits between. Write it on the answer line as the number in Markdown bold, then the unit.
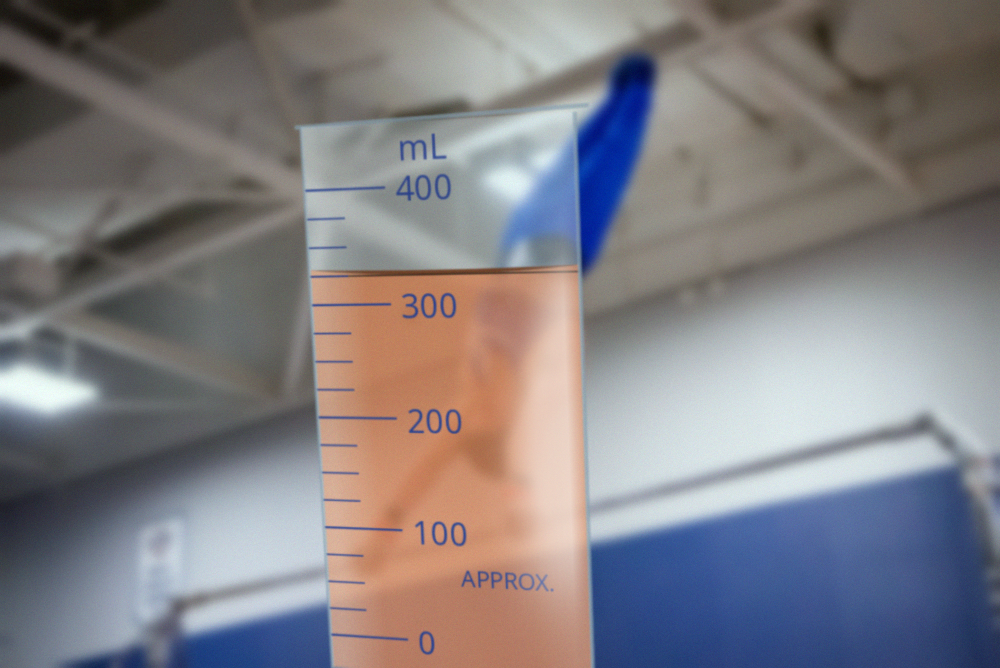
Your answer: **325** mL
